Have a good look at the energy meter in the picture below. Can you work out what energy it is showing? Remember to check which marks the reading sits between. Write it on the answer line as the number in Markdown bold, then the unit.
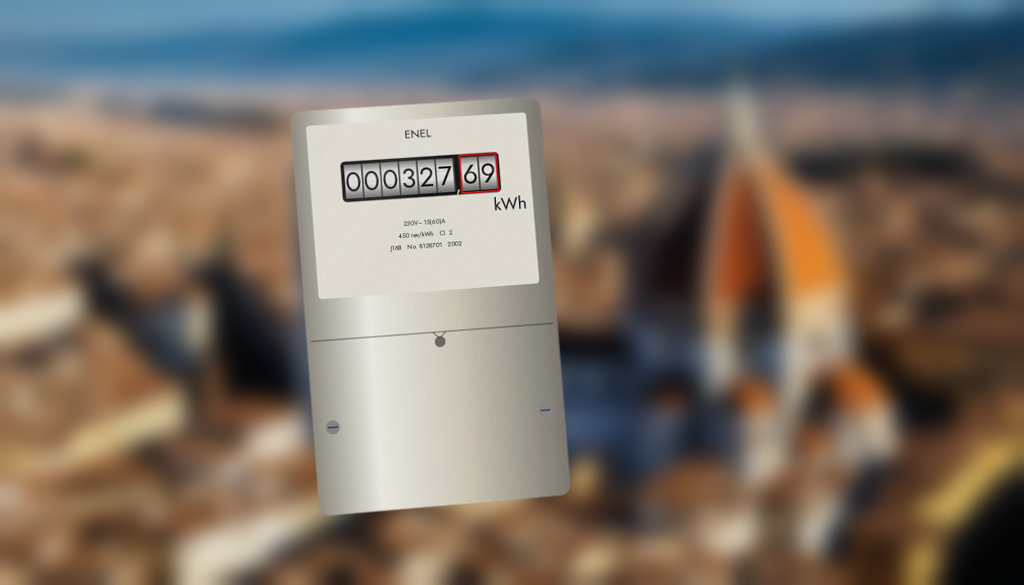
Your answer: **327.69** kWh
